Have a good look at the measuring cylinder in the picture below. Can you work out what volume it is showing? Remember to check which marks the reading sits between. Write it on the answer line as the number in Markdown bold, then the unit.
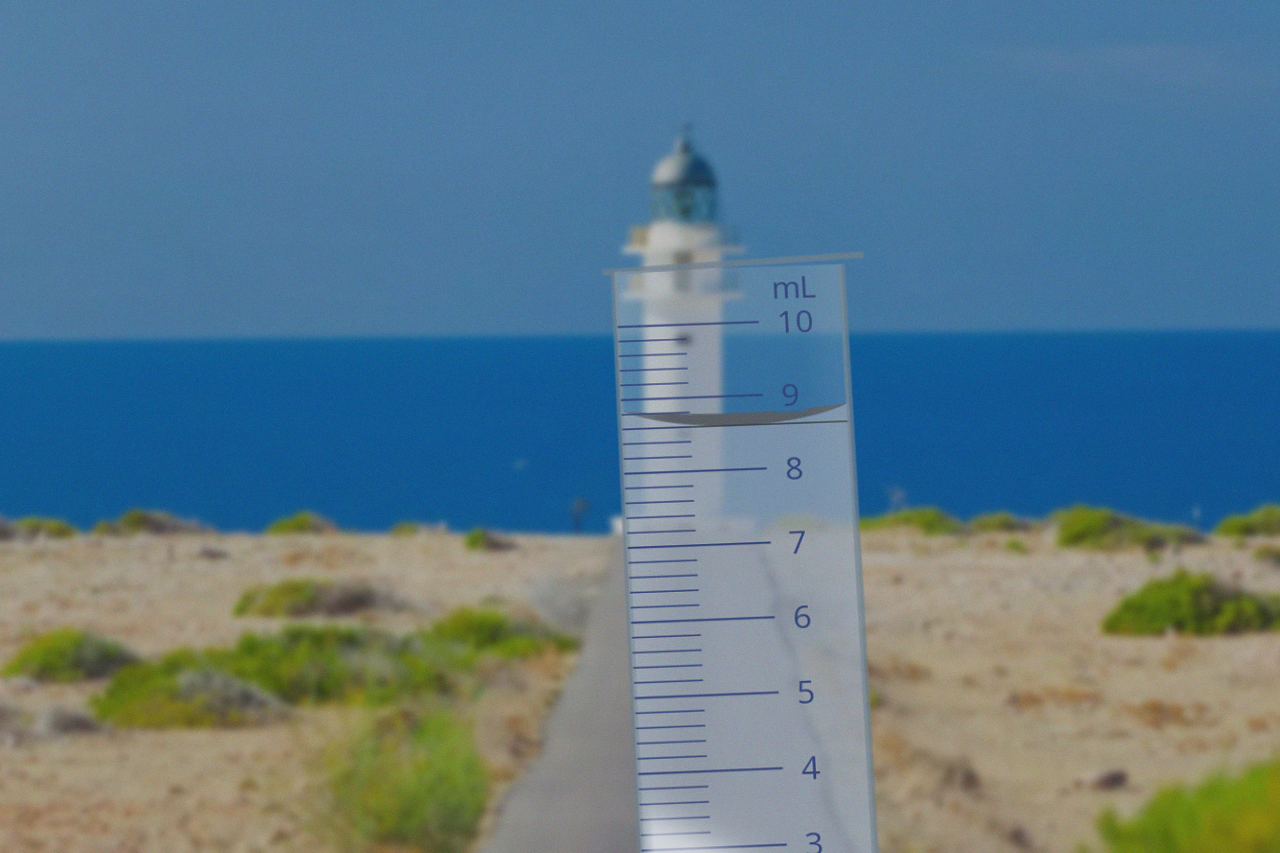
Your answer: **8.6** mL
